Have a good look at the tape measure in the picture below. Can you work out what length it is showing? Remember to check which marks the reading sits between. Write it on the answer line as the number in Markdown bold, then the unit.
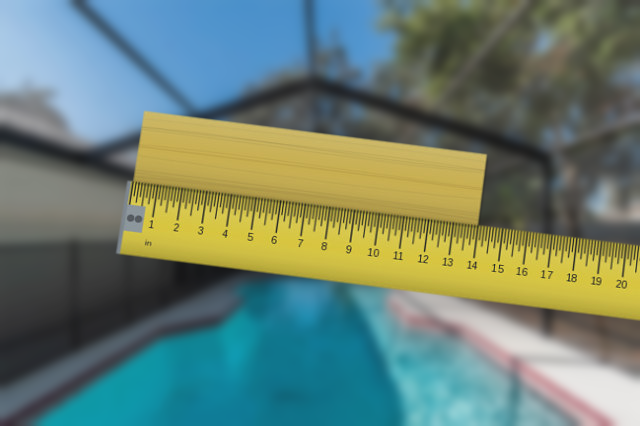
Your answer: **14** in
